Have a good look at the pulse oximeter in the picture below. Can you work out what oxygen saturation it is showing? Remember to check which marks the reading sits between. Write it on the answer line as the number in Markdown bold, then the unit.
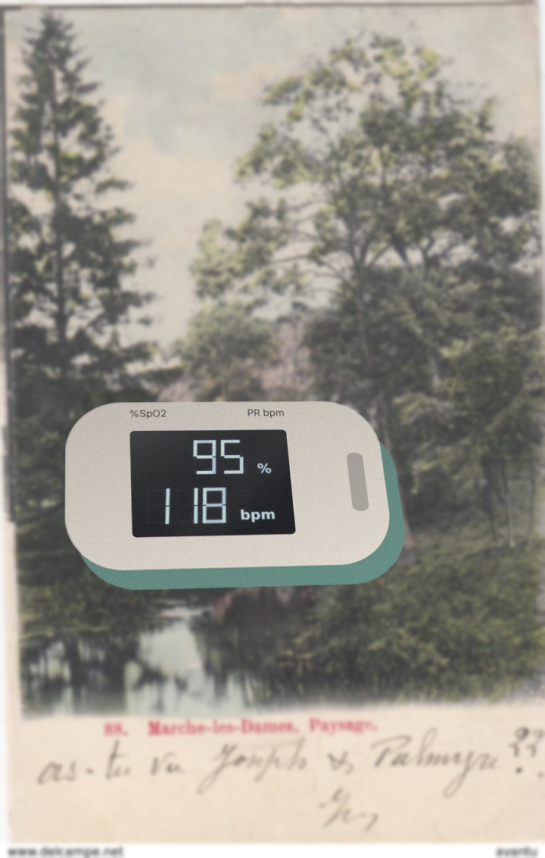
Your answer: **95** %
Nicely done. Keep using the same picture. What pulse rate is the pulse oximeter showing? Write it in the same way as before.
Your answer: **118** bpm
